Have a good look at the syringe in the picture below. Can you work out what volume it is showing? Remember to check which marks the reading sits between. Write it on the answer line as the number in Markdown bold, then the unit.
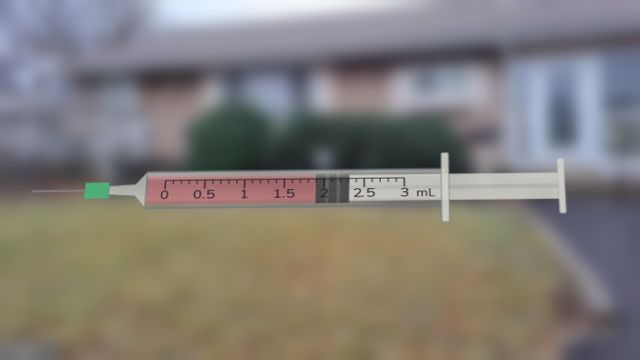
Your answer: **1.9** mL
